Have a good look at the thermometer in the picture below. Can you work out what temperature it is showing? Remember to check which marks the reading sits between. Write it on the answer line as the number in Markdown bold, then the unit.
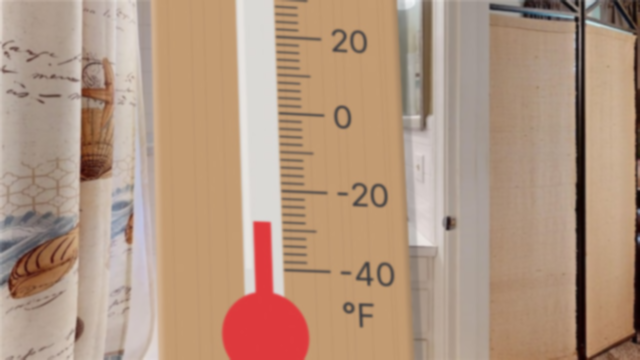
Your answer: **-28** °F
